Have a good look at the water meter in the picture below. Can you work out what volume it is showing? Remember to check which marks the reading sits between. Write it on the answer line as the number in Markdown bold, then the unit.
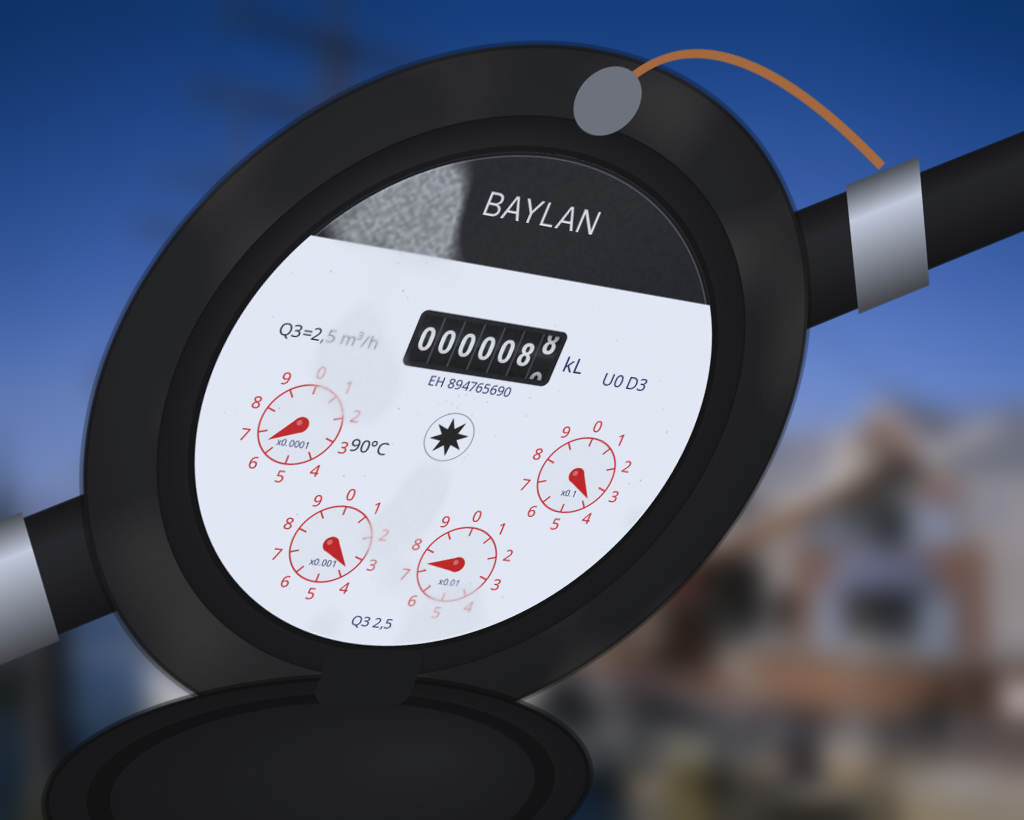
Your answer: **88.3736** kL
